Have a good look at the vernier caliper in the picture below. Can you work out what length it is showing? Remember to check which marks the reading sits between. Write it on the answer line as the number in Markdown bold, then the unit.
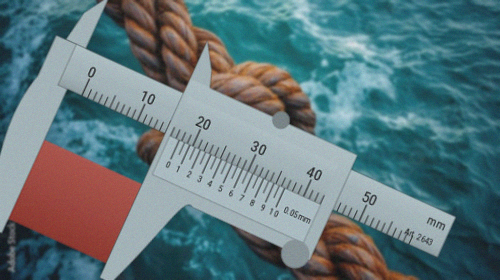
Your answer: **17.6** mm
